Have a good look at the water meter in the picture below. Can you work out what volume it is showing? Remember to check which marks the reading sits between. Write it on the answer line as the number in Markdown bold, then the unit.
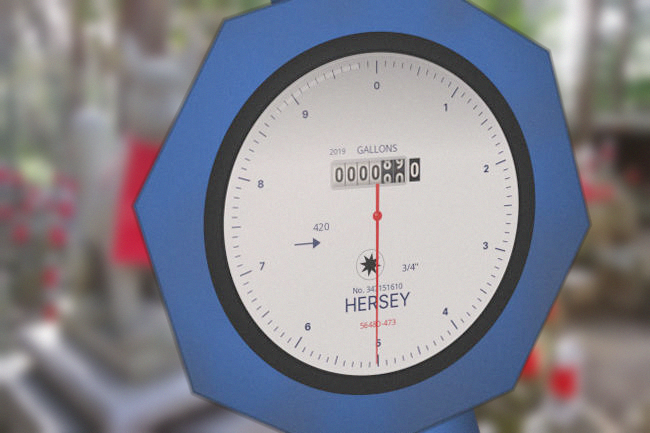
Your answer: **895.0** gal
